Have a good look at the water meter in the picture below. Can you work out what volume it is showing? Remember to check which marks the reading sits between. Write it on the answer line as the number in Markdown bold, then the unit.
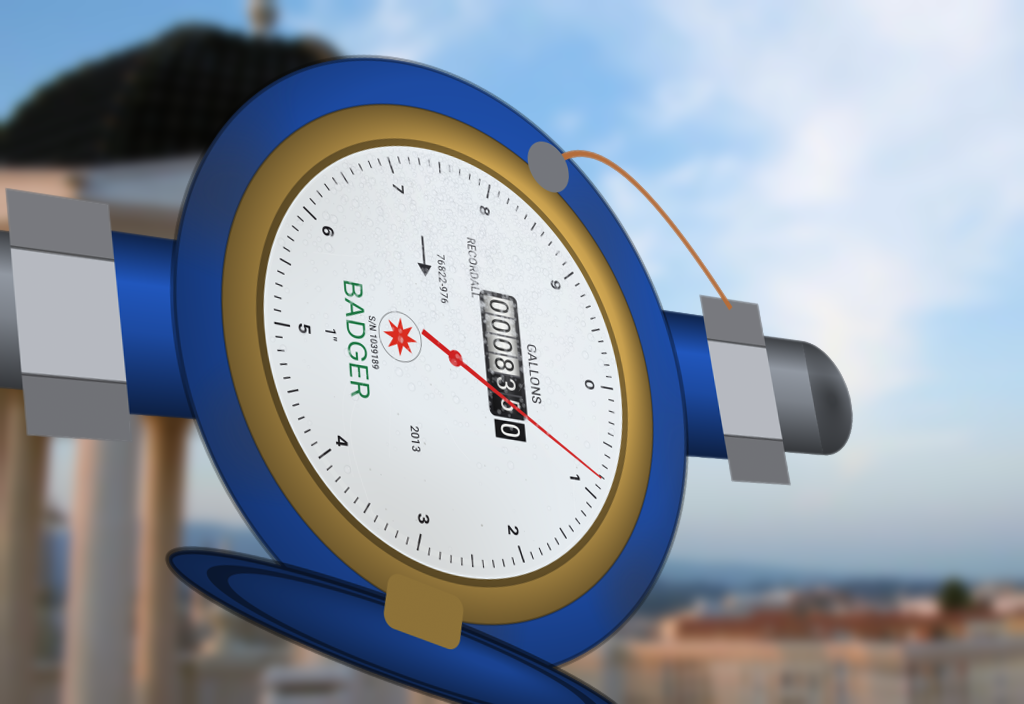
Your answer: **8350.8** gal
